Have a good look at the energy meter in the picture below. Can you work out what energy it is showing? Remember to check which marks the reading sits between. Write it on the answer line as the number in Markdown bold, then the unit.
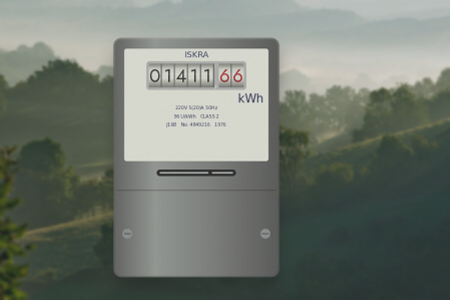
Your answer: **1411.66** kWh
